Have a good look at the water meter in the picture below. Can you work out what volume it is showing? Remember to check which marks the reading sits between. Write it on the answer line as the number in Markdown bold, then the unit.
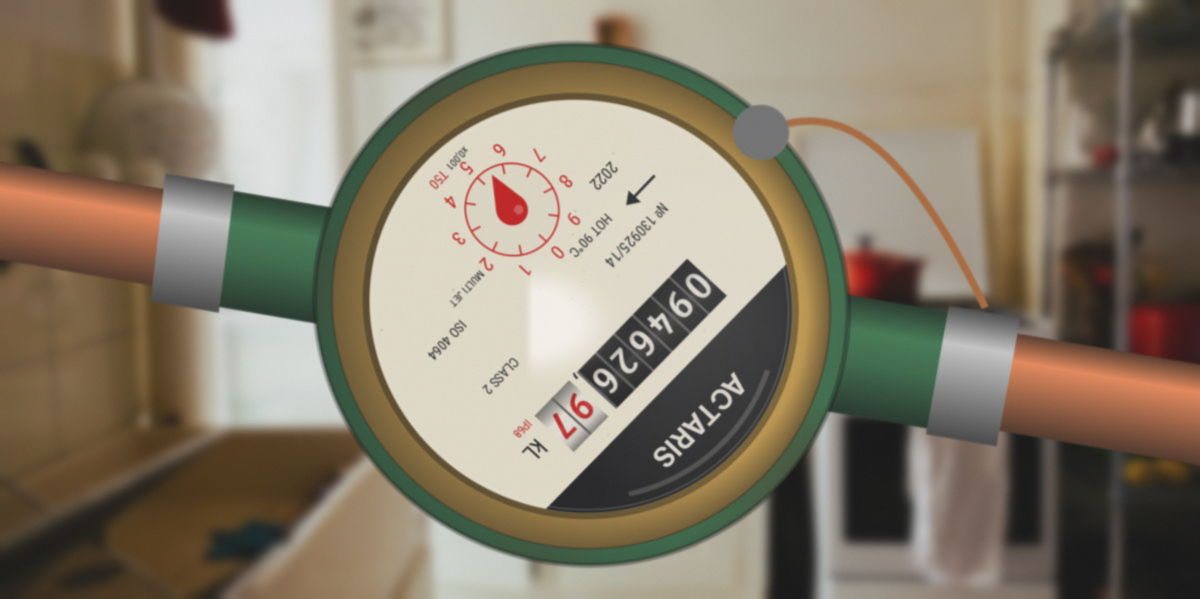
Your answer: **94626.975** kL
